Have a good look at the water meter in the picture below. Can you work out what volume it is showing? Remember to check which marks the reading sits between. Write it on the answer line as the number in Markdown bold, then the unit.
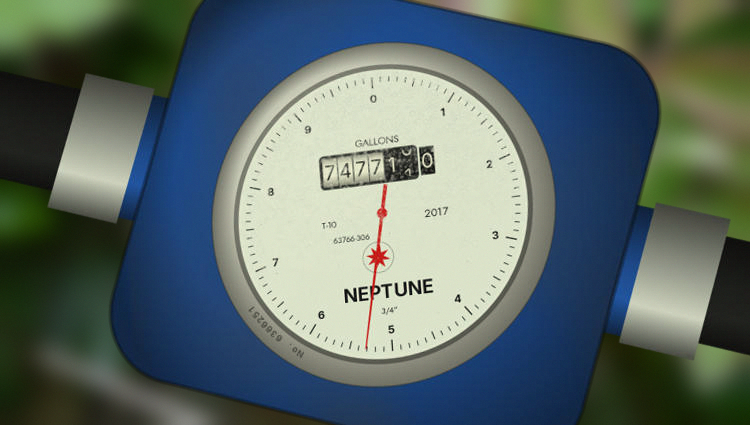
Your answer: **7477105.3** gal
